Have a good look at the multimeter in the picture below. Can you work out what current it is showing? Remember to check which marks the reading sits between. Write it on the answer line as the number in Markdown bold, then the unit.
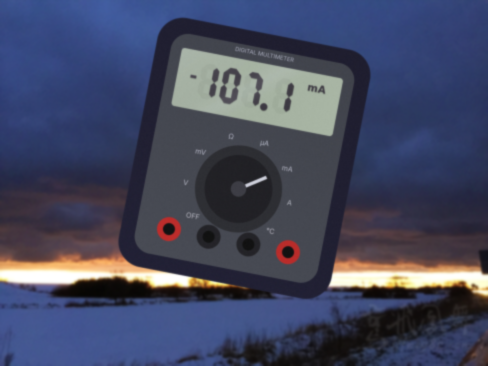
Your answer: **-107.1** mA
